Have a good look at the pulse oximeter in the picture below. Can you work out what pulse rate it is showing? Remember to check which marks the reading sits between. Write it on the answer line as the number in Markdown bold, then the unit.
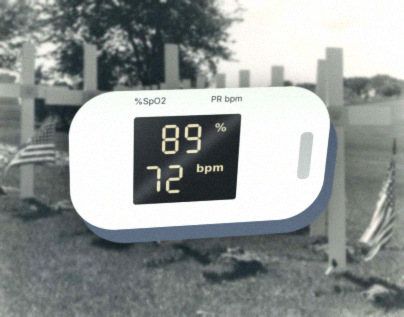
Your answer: **72** bpm
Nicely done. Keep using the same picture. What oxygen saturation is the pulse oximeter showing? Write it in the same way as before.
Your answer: **89** %
